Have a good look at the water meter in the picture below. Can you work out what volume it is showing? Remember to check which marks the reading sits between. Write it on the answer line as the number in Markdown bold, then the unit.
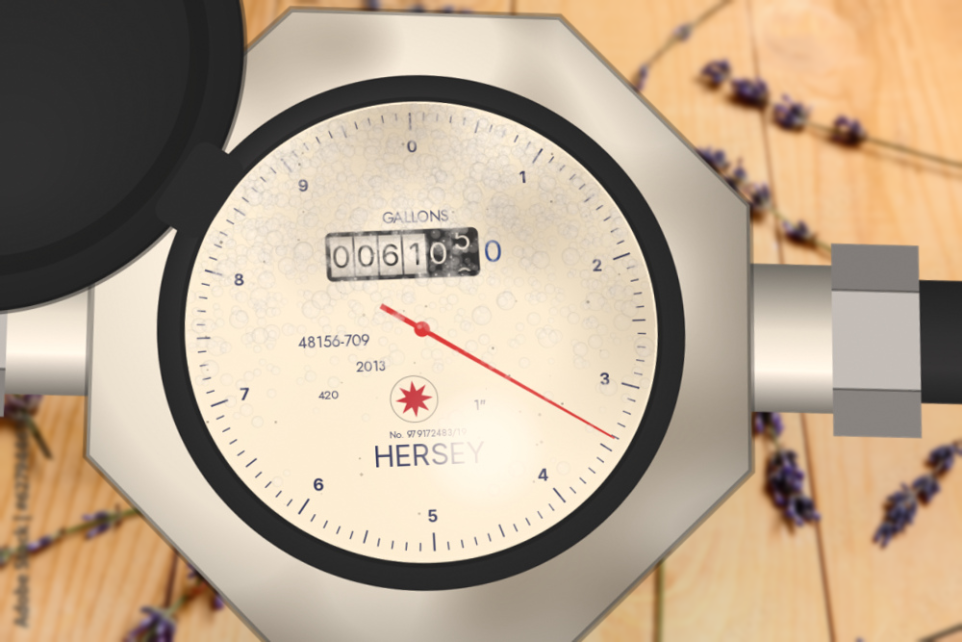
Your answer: **61053.4** gal
